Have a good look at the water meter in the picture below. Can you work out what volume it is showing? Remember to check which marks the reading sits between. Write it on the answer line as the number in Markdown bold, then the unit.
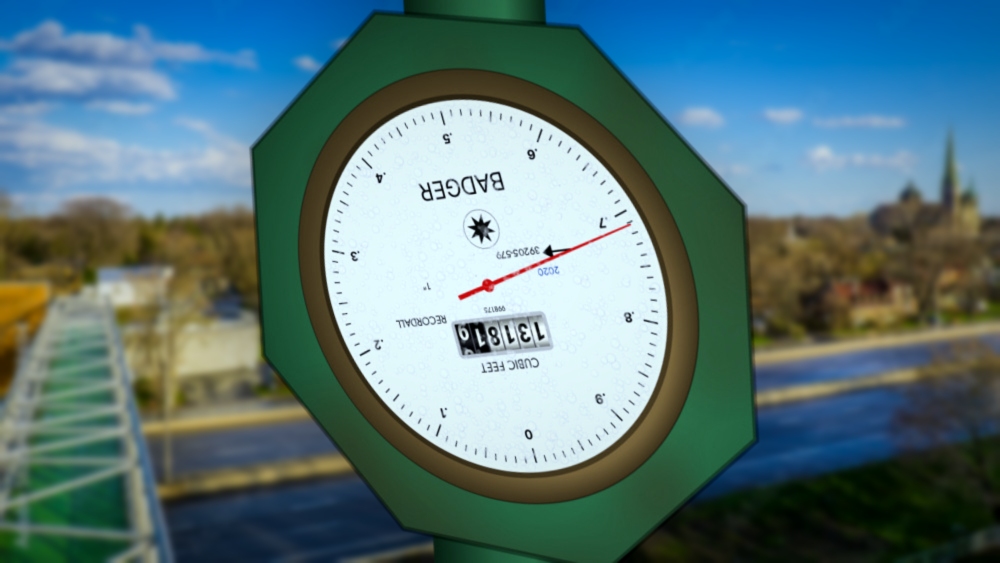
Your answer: **131818.71** ft³
